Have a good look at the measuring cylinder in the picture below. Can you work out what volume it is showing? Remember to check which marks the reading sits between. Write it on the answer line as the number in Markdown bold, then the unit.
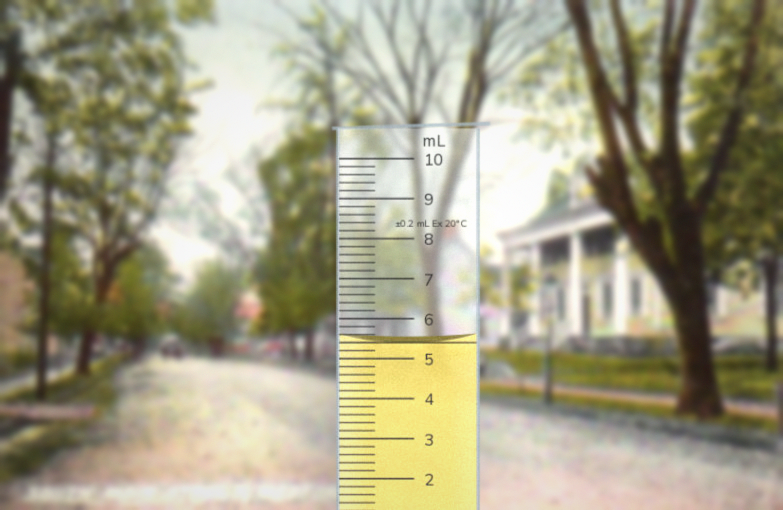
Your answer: **5.4** mL
